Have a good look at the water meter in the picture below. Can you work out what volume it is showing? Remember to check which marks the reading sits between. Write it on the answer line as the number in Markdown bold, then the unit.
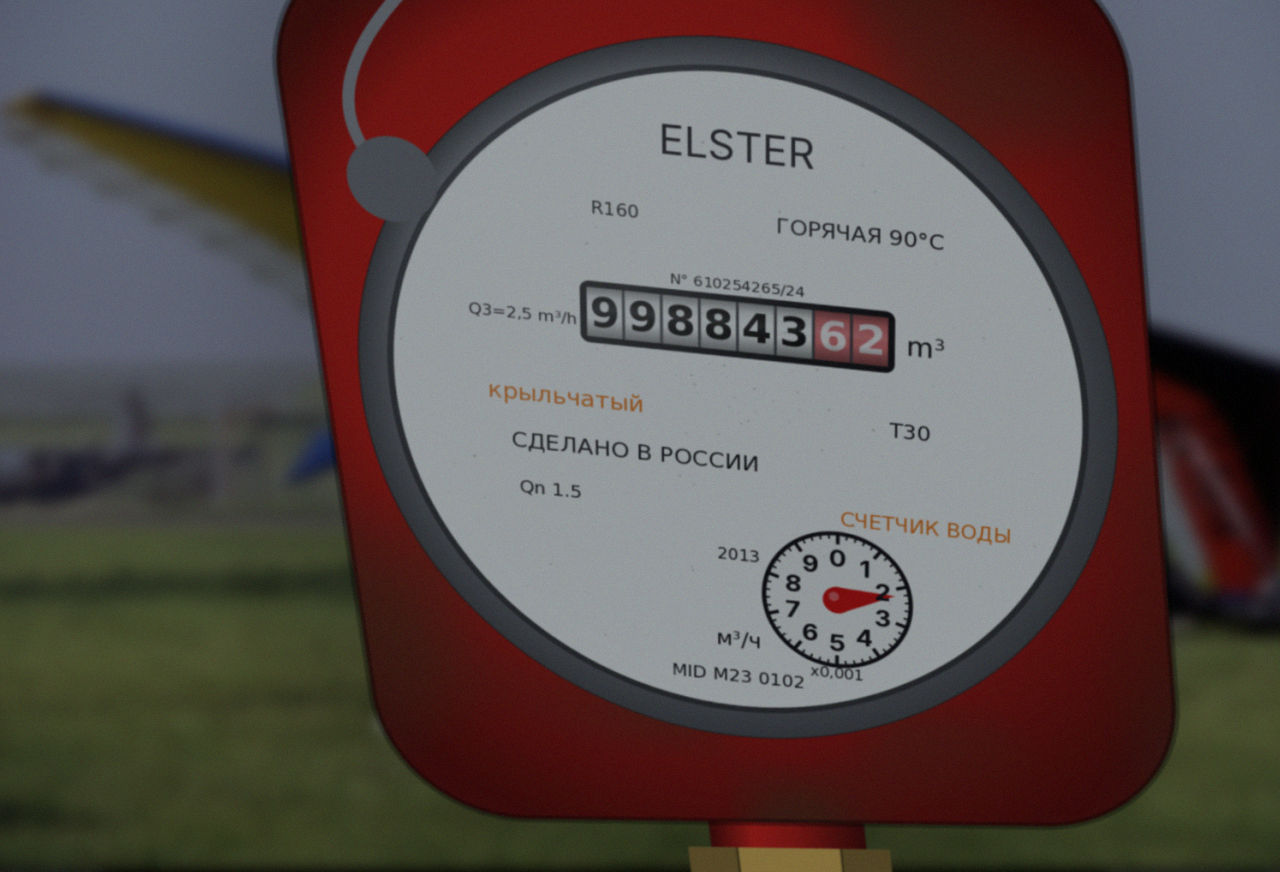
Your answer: **998843.622** m³
